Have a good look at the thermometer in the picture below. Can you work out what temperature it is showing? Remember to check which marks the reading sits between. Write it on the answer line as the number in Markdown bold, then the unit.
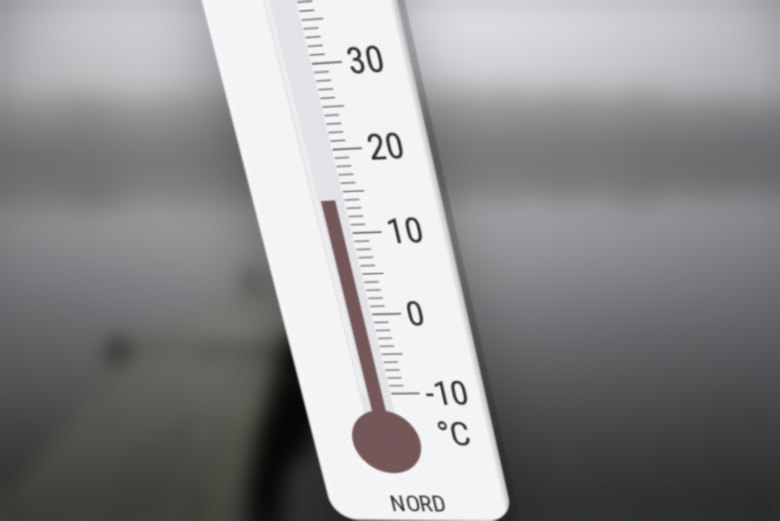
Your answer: **14** °C
